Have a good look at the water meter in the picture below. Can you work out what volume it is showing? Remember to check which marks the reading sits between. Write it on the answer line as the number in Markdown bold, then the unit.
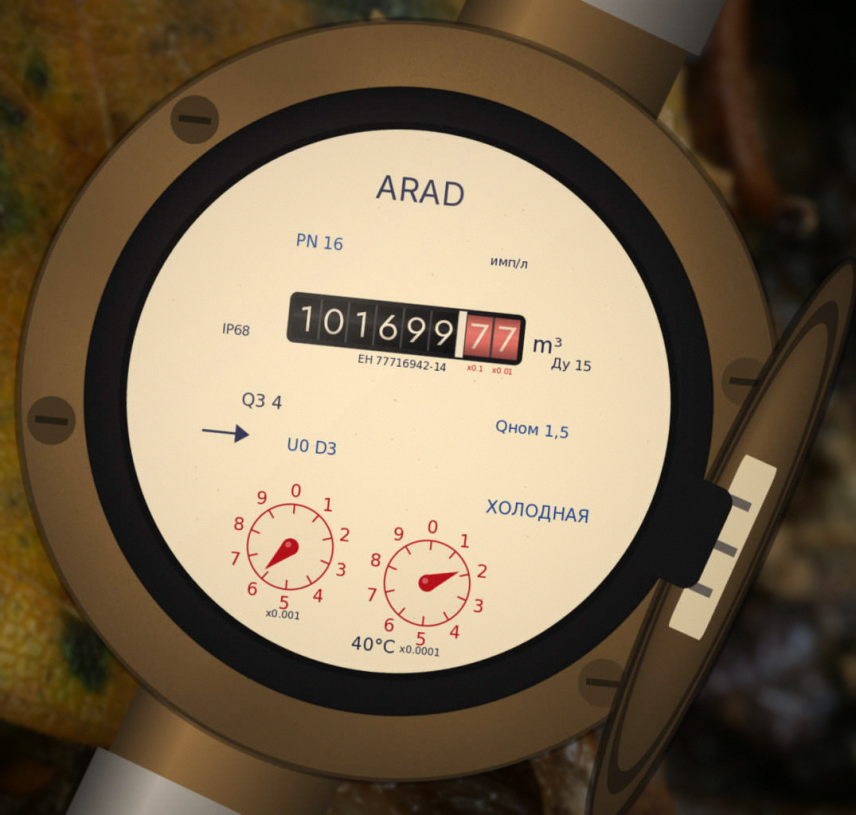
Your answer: **101699.7761** m³
